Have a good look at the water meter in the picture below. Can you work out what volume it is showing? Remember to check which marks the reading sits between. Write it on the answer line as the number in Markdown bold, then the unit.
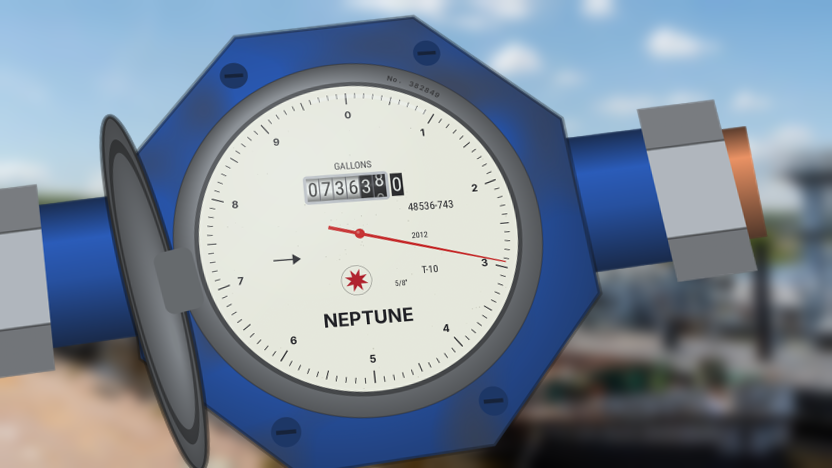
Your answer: **736382.9** gal
